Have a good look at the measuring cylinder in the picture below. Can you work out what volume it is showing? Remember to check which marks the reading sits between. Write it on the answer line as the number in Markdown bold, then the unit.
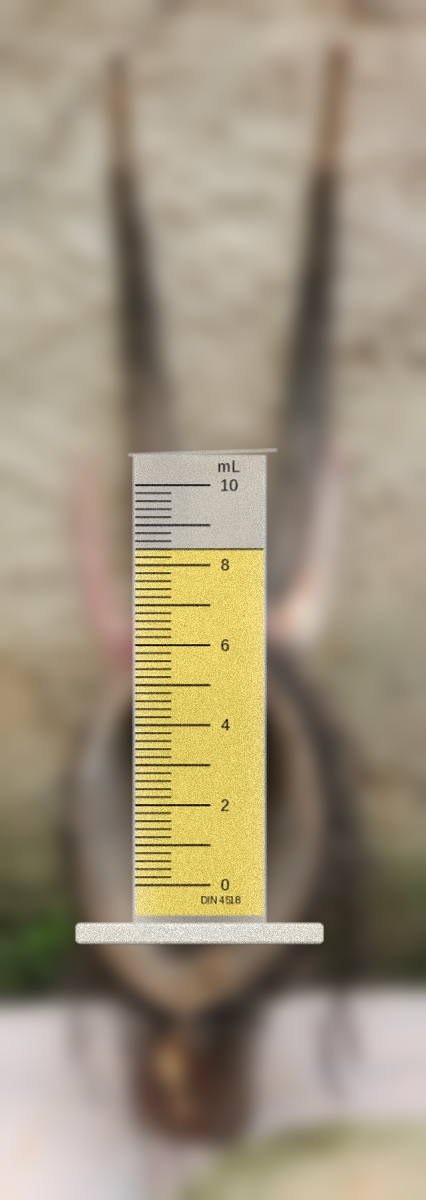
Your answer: **8.4** mL
